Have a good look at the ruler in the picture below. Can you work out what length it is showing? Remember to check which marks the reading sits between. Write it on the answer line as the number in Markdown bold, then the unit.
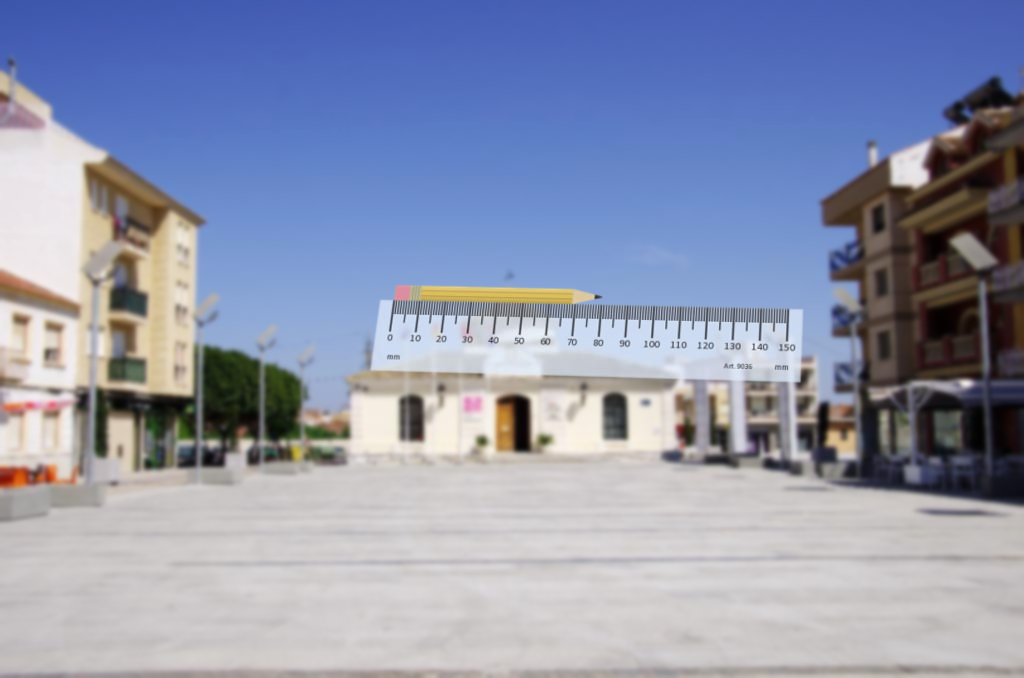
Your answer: **80** mm
